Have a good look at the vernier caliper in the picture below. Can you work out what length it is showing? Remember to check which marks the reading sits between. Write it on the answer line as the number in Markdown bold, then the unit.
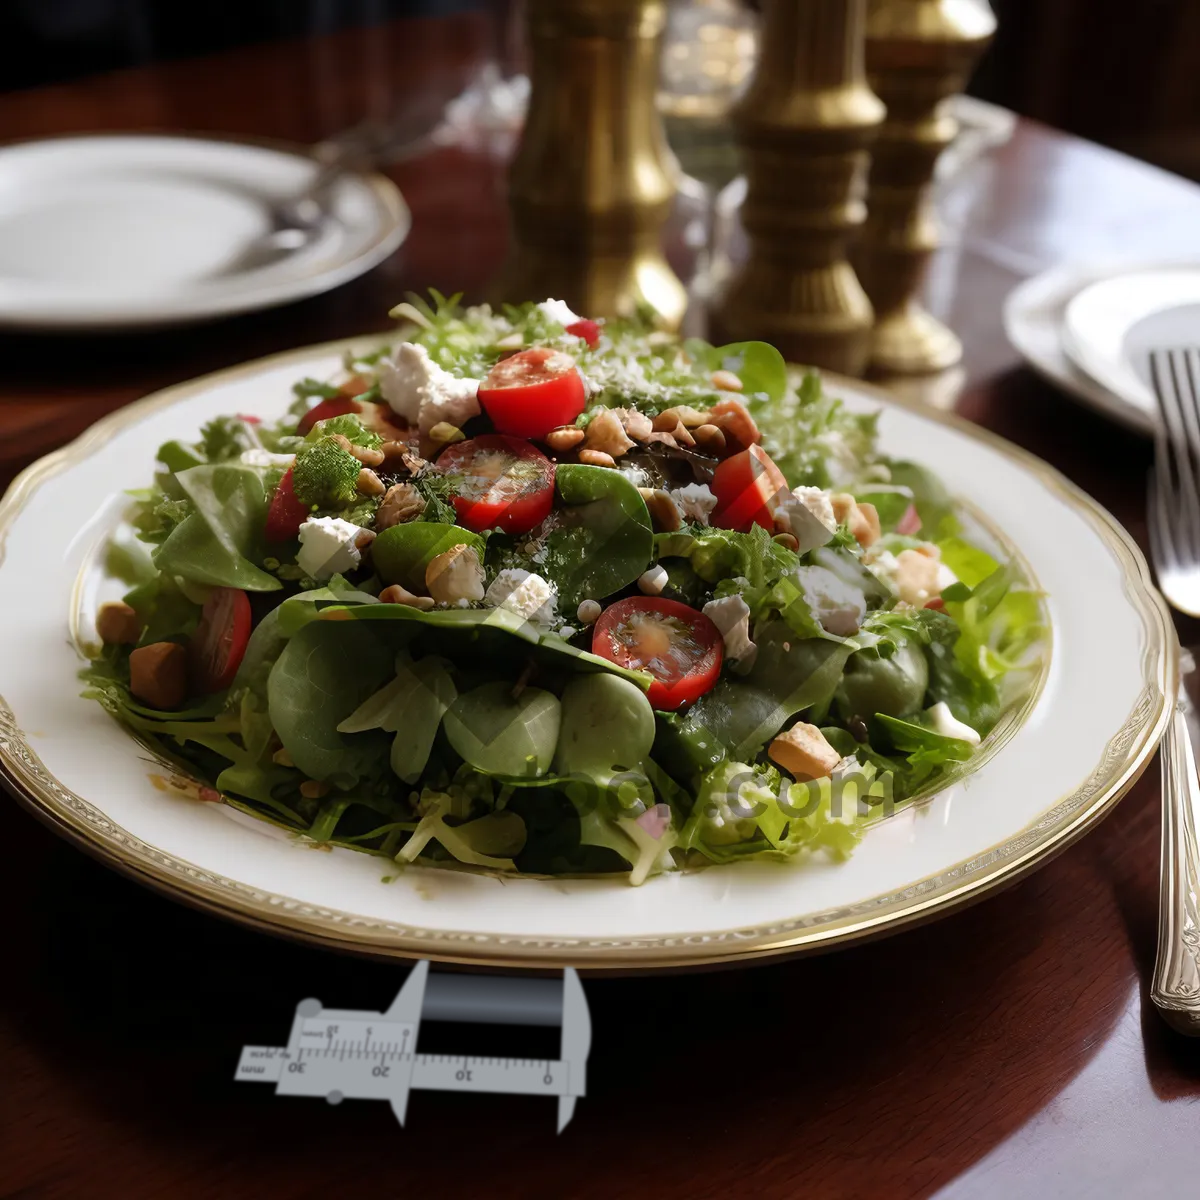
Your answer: **17.8** mm
